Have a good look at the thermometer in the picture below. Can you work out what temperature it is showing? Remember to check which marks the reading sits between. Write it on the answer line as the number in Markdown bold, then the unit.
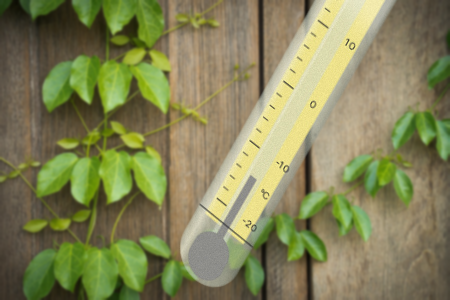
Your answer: **-14** °C
